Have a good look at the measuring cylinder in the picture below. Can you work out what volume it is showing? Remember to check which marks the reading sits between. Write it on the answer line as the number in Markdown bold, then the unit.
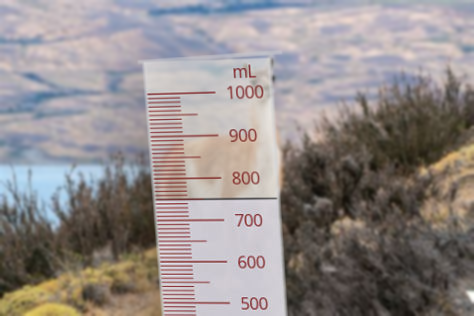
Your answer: **750** mL
